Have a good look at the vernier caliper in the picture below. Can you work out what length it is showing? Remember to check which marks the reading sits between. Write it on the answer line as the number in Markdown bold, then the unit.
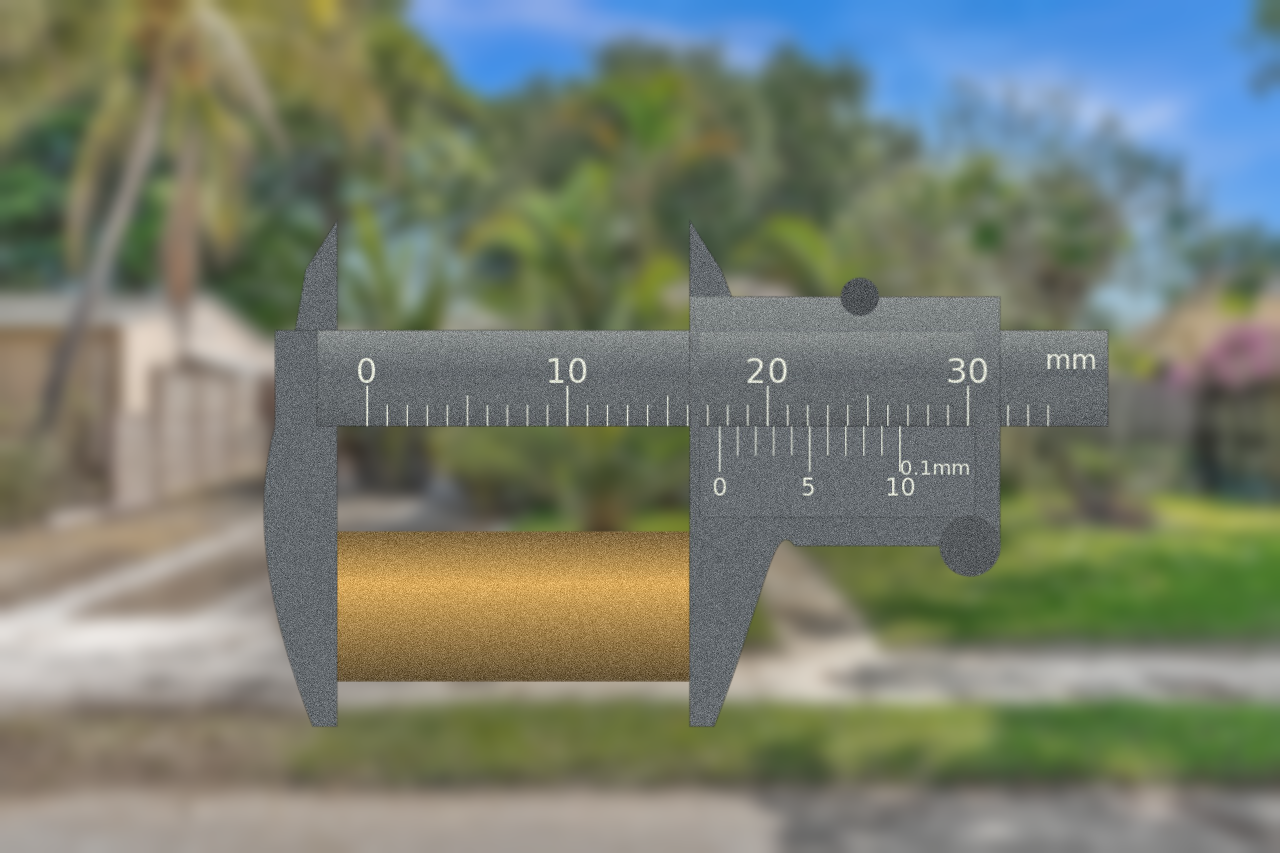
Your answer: **17.6** mm
